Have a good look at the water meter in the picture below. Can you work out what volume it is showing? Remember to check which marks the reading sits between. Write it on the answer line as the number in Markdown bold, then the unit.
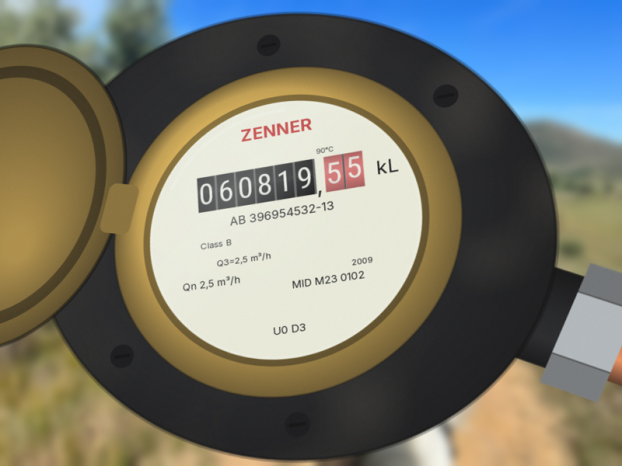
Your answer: **60819.55** kL
